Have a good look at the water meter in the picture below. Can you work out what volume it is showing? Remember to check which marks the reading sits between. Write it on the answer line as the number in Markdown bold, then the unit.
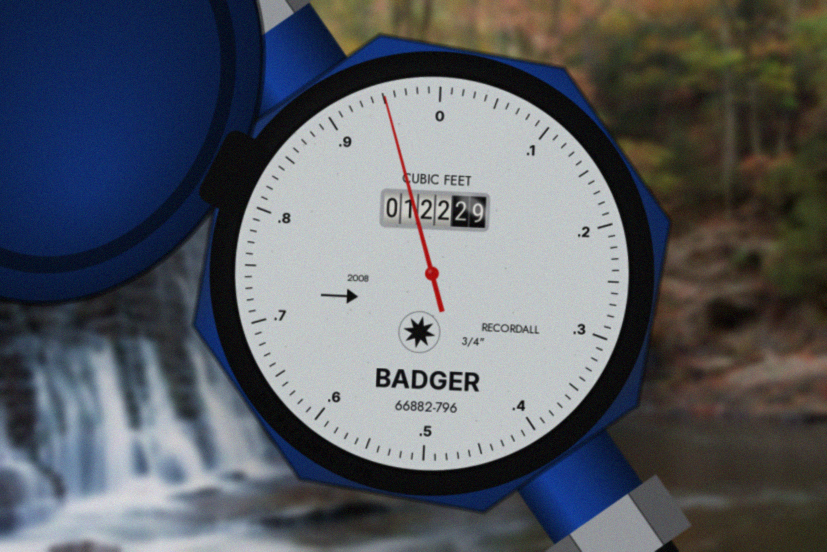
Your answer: **12228.95** ft³
